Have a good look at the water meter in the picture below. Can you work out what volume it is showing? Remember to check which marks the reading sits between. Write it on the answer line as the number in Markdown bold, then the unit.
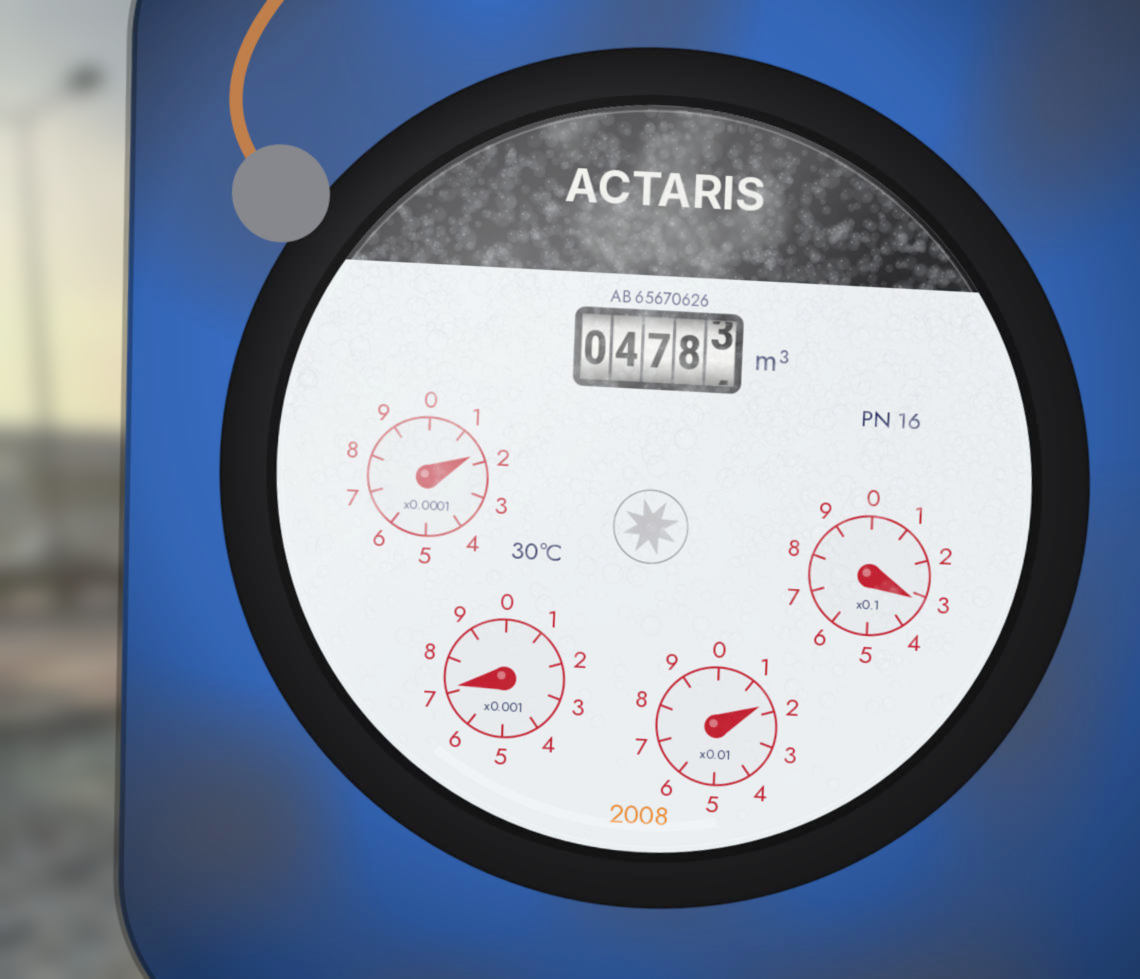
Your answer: **4783.3171** m³
